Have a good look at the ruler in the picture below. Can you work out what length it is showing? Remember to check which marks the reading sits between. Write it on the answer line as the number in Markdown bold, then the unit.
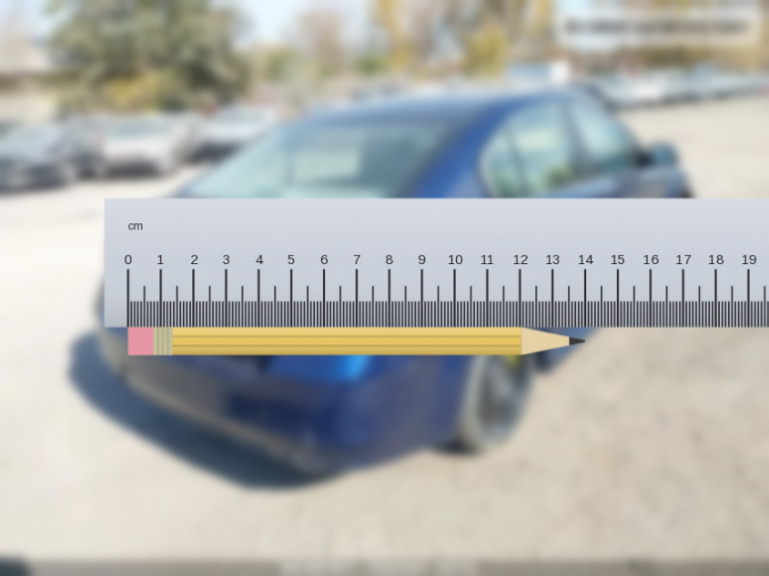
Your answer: **14** cm
